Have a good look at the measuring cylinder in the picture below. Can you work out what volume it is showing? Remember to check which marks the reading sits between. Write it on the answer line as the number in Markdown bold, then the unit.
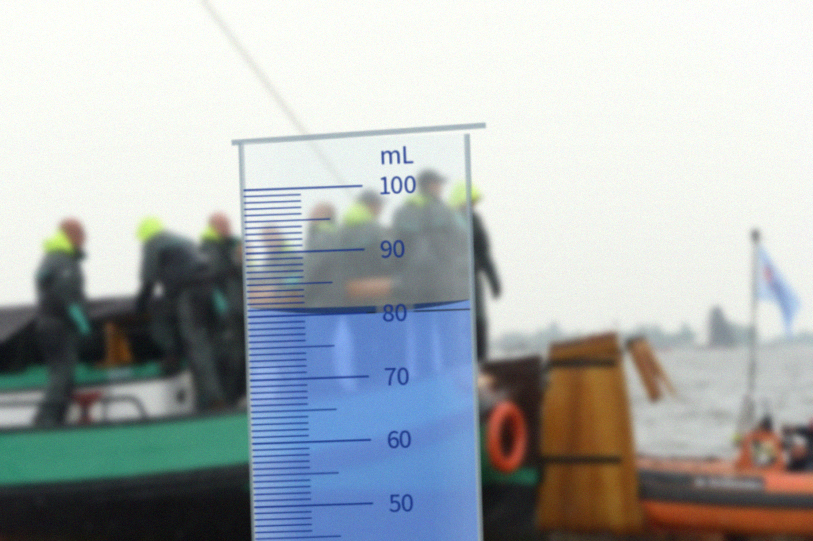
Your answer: **80** mL
